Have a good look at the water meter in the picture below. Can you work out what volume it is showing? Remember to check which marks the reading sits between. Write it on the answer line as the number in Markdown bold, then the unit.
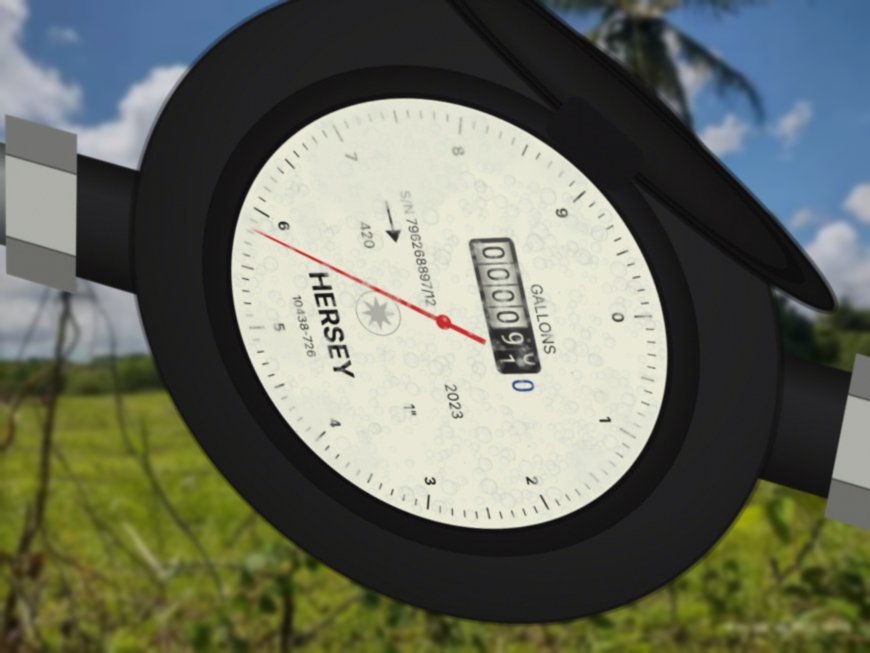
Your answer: **905.8** gal
